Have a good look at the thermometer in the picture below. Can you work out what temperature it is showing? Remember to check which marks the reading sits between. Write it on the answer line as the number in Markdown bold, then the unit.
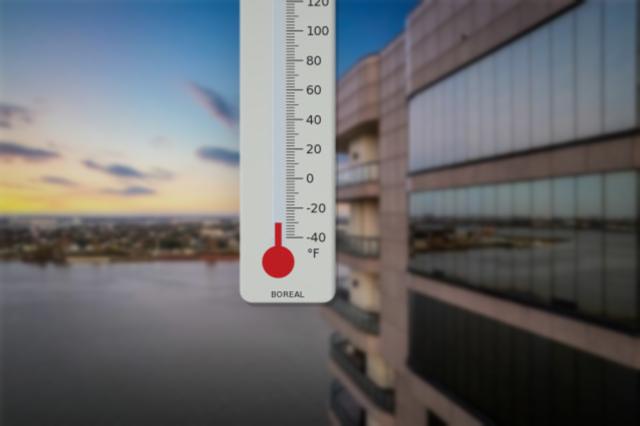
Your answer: **-30** °F
